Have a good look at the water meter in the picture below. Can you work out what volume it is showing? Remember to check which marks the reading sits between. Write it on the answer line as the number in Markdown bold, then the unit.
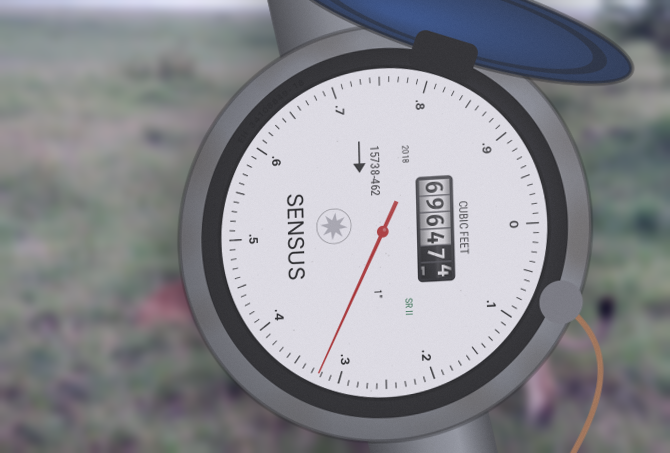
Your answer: **696474.32** ft³
